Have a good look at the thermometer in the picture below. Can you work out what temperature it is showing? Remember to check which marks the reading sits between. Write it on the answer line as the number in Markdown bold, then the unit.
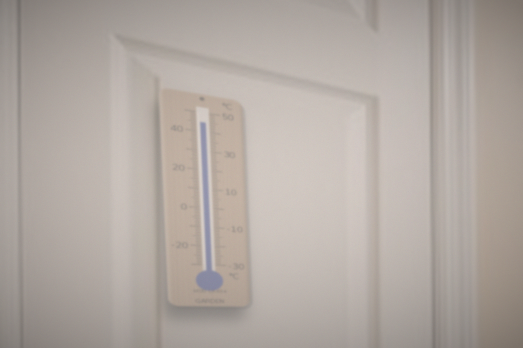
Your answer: **45** °C
